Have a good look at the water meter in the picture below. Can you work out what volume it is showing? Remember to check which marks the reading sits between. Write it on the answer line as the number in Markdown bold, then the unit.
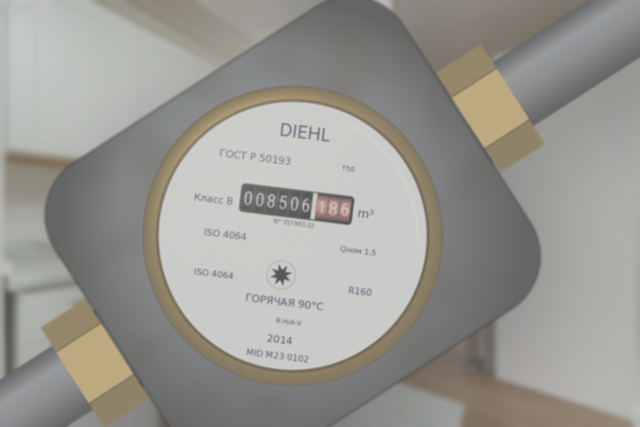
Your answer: **8506.186** m³
